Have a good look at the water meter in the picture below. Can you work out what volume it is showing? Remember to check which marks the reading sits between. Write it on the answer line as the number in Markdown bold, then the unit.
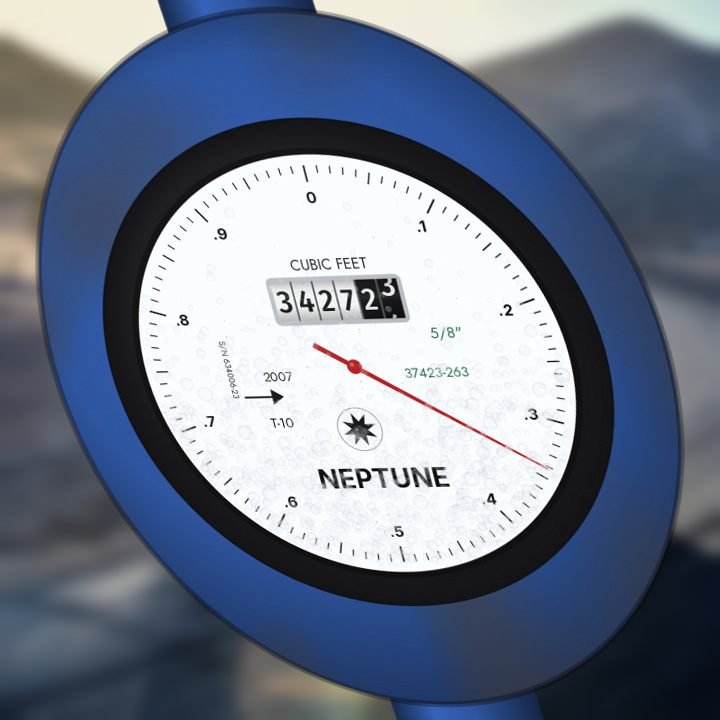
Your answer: **342723.34** ft³
